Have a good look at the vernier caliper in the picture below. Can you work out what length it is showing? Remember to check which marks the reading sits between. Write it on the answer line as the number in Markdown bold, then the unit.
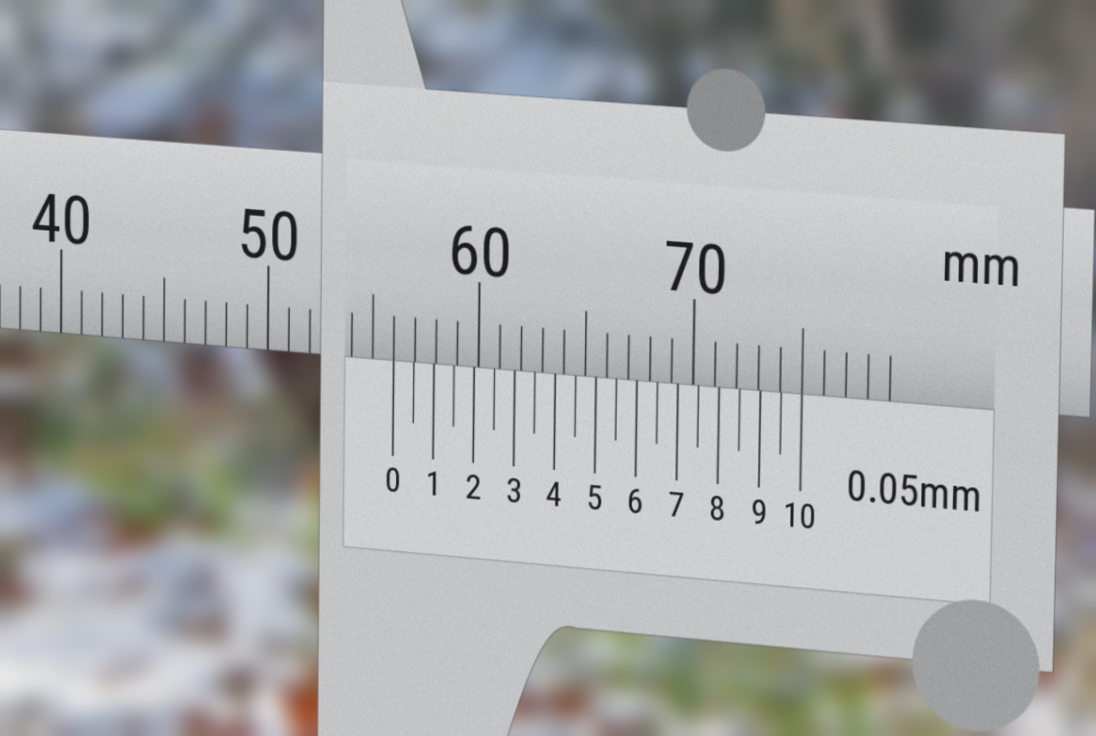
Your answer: **56.0** mm
